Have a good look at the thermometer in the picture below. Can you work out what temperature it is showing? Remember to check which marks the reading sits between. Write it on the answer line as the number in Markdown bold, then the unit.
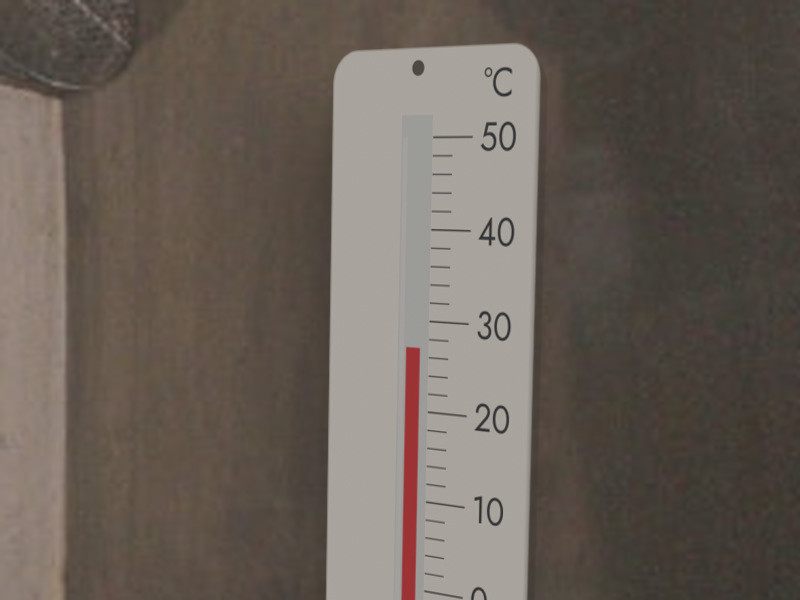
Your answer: **27** °C
